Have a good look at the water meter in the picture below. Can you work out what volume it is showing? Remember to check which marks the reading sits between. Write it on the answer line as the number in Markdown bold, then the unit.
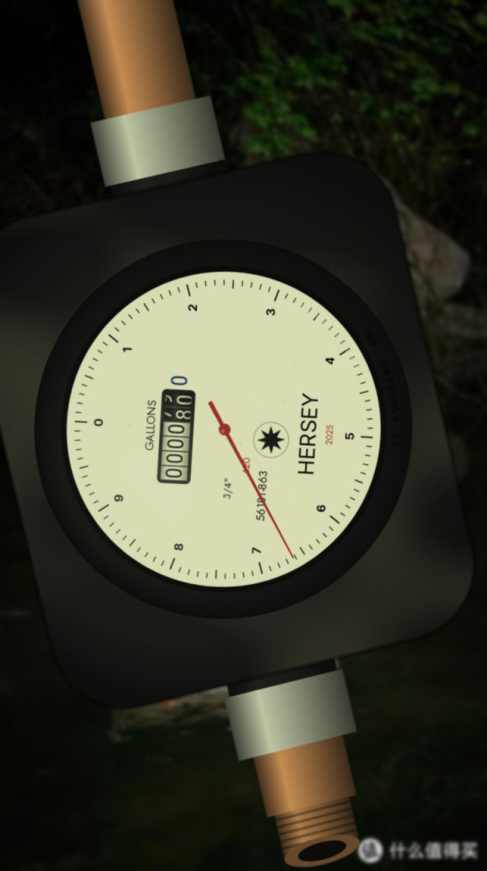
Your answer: **796.6** gal
